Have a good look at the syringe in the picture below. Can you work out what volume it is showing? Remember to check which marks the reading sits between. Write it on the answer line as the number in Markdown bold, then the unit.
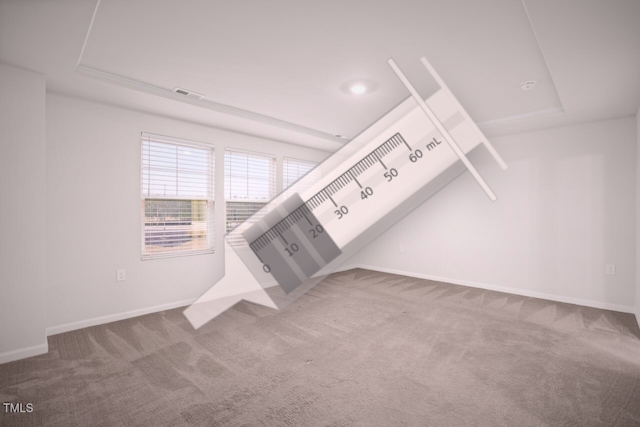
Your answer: **0** mL
